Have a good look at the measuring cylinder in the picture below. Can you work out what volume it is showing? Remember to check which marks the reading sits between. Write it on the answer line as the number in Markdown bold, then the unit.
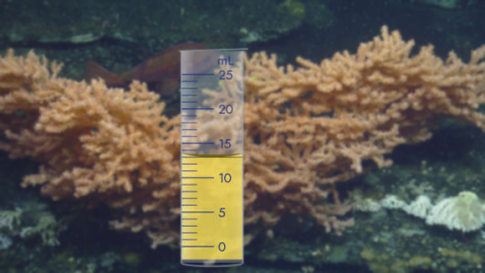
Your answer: **13** mL
